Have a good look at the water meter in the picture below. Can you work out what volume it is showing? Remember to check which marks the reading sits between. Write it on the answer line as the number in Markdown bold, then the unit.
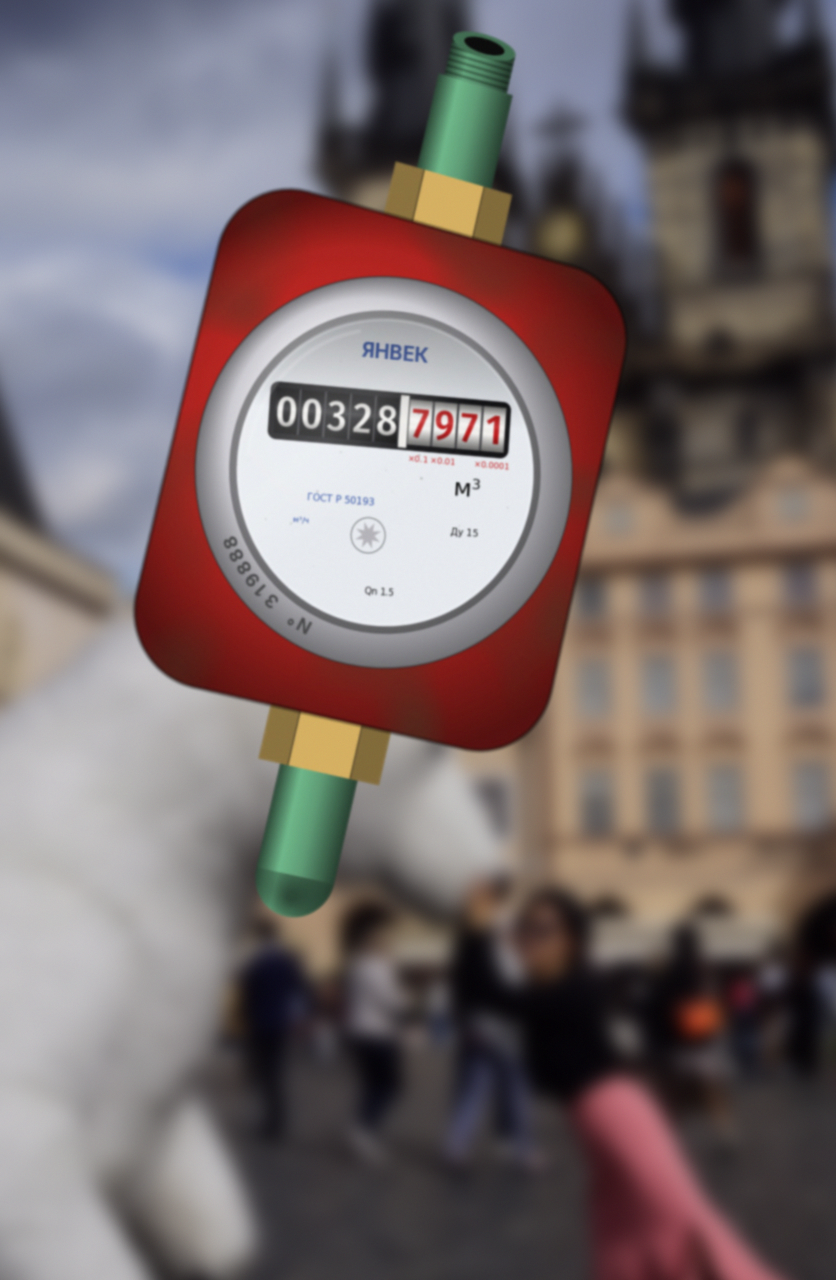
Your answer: **328.7971** m³
